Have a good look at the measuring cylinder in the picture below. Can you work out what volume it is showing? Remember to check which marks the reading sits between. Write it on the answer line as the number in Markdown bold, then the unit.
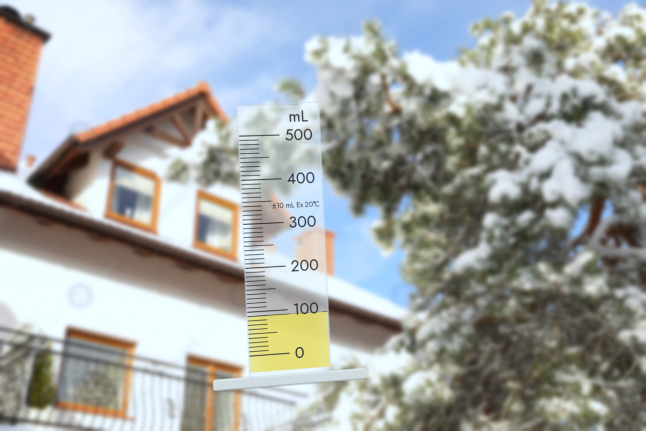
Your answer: **90** mL
